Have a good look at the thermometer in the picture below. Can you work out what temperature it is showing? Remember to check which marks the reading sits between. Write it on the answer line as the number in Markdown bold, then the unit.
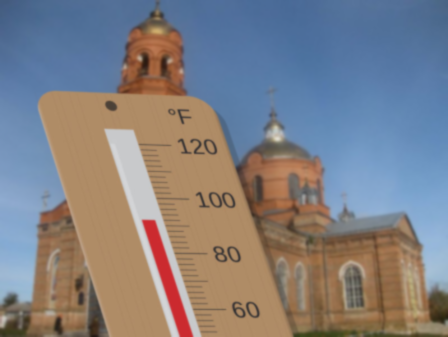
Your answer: **92** °F
